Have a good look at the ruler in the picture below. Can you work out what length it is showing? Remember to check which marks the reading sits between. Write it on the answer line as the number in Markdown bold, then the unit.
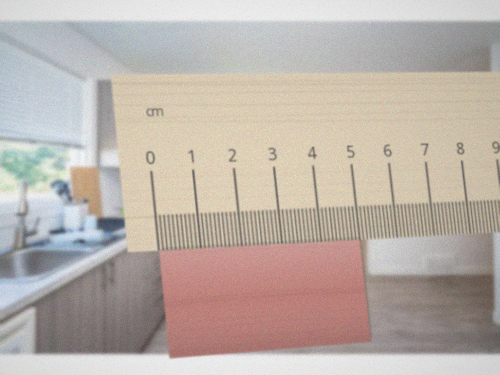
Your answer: **5** cm
